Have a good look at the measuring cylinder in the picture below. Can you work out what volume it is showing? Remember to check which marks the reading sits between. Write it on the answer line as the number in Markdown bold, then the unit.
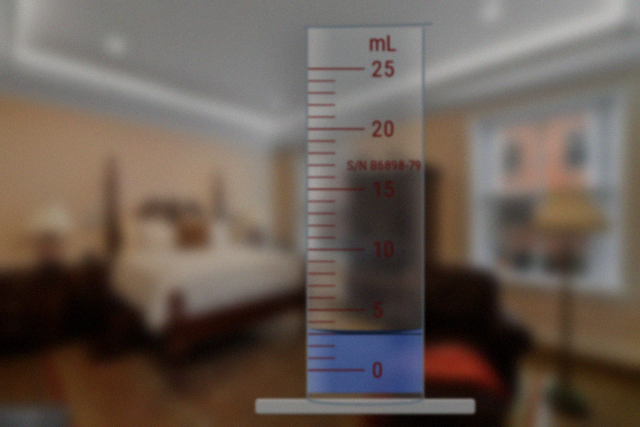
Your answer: **3** mL
